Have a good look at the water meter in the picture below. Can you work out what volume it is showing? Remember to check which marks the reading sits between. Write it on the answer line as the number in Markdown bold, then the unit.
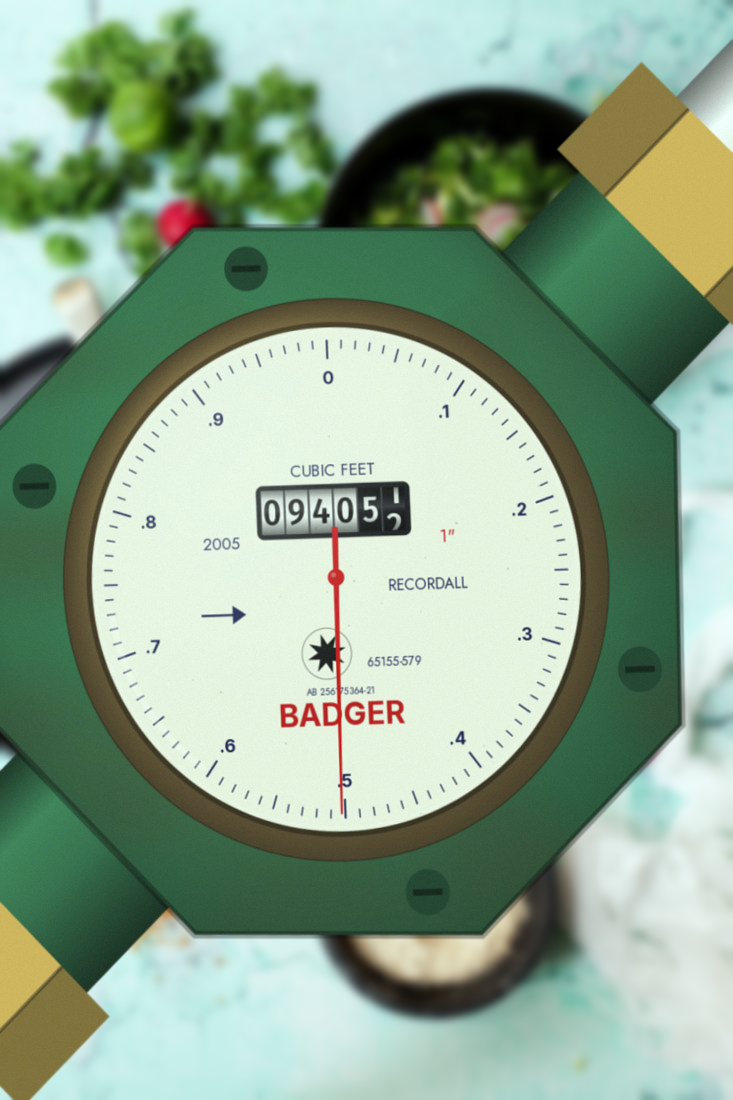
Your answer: **94051.50** ft³
